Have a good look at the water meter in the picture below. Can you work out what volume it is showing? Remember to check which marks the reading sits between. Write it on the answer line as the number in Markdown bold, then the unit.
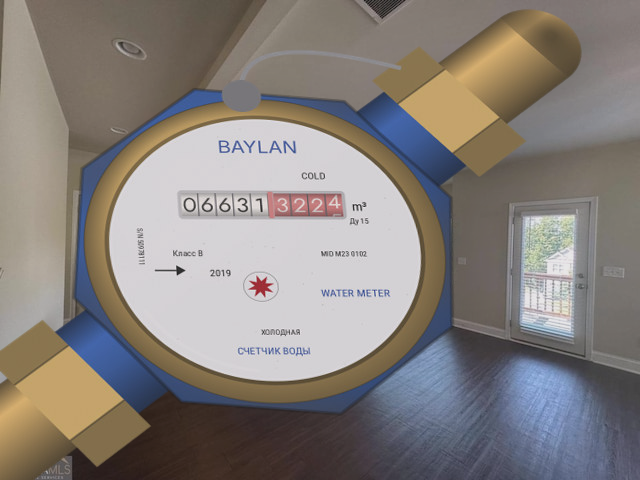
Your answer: **6631.3224** m³
